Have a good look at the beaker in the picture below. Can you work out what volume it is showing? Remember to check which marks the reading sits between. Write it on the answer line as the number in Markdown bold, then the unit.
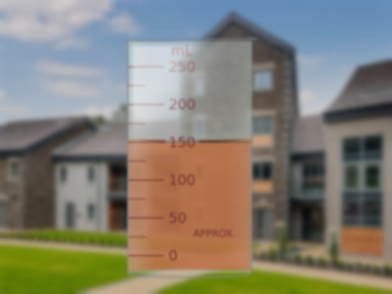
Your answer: **150** mL
